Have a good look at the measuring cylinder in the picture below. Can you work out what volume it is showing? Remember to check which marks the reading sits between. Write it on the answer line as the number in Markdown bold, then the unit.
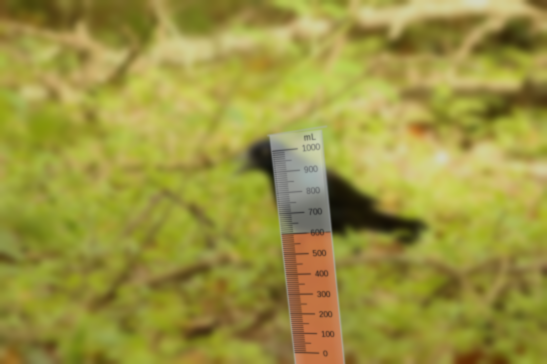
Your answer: **600** mL
